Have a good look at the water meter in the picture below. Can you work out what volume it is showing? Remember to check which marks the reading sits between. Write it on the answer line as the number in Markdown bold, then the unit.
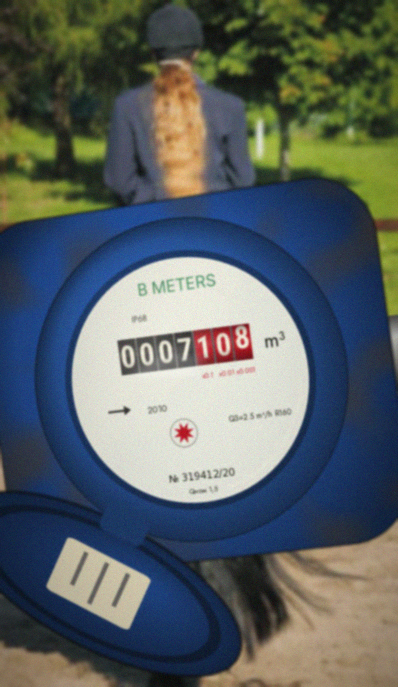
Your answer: **7.108** m³
